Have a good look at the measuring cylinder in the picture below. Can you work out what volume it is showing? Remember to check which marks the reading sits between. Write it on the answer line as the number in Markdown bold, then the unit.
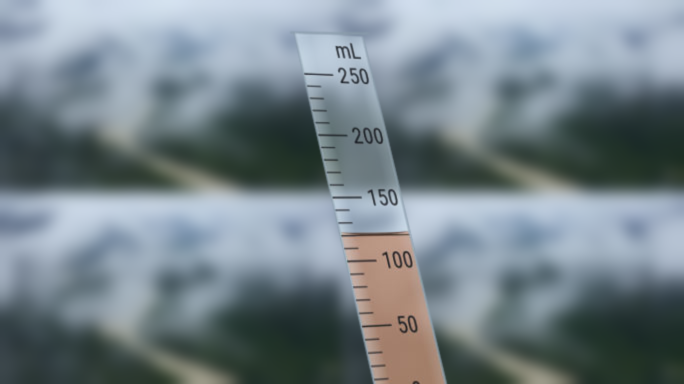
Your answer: **120** mL
